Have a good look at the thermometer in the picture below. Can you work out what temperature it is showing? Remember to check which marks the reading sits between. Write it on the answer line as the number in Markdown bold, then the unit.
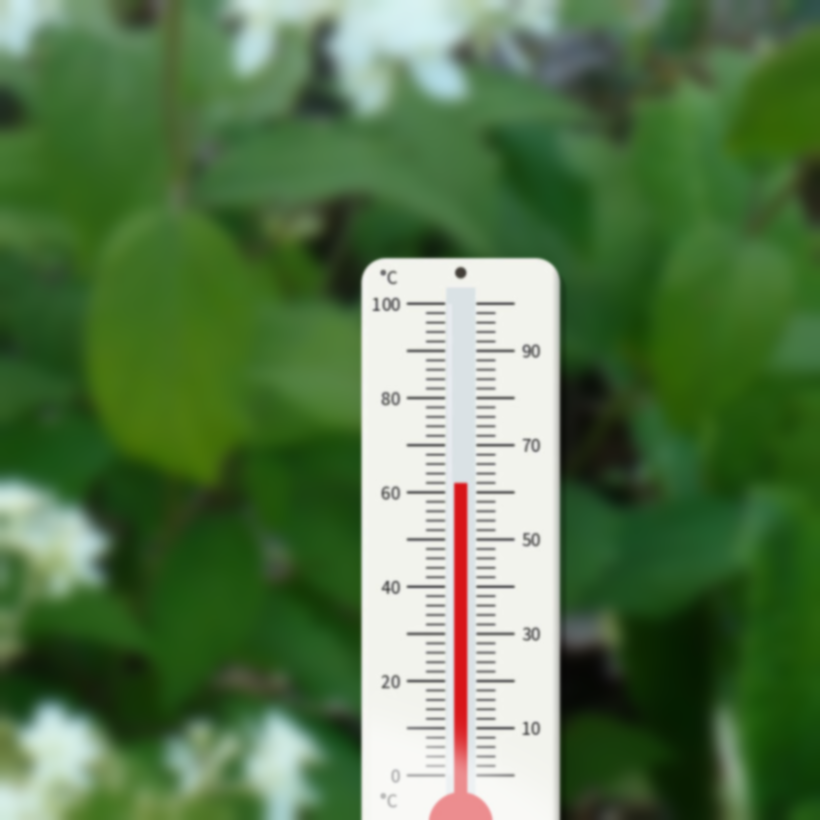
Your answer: **62** °C
